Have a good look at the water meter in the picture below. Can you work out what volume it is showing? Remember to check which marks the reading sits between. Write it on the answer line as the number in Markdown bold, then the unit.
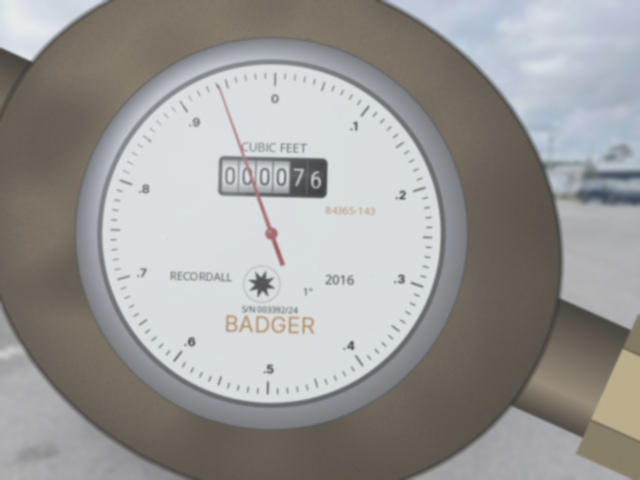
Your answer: **75.94** ft³
